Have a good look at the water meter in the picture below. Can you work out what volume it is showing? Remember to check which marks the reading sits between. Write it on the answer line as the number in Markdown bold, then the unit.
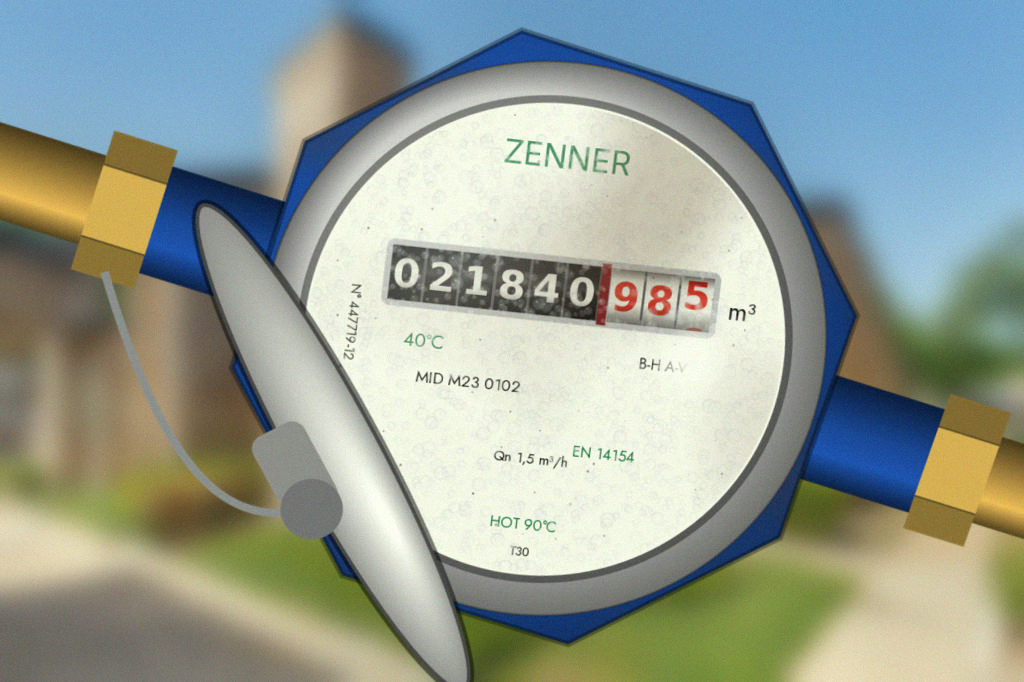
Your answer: **21840.985** m³
